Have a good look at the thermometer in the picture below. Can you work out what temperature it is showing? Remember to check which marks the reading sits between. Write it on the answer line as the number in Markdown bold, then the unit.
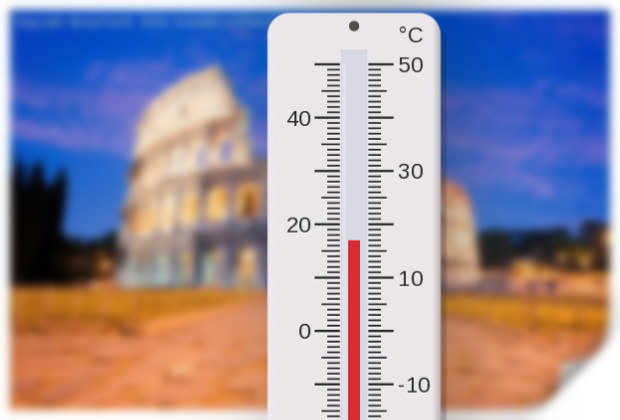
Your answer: **17** °C
